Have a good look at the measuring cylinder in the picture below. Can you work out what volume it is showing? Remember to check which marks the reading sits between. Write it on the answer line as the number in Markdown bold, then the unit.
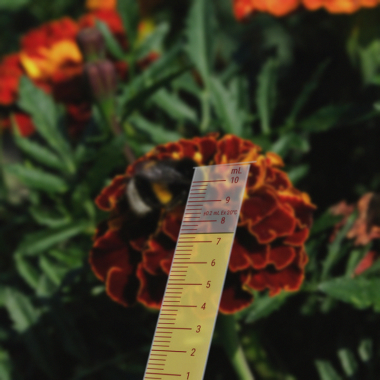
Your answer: **7.4** mL
